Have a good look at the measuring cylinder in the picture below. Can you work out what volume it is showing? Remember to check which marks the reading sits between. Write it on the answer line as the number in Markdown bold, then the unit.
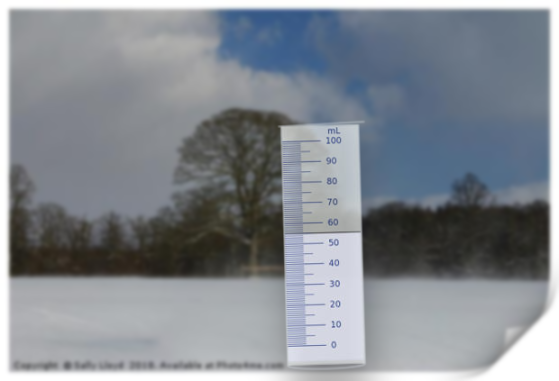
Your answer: **55** mL
